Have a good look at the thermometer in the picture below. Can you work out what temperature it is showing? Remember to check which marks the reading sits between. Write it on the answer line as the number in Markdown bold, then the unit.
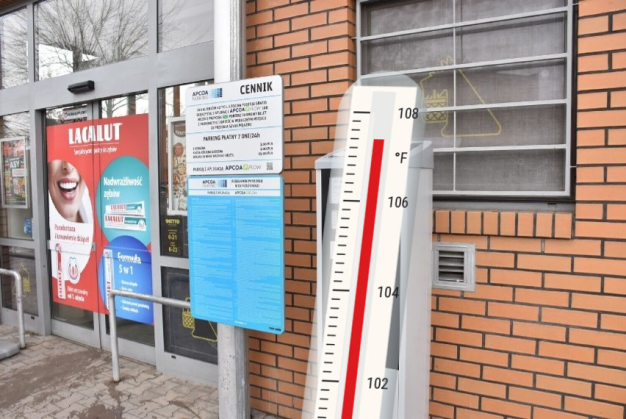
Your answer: **107.4** °F
